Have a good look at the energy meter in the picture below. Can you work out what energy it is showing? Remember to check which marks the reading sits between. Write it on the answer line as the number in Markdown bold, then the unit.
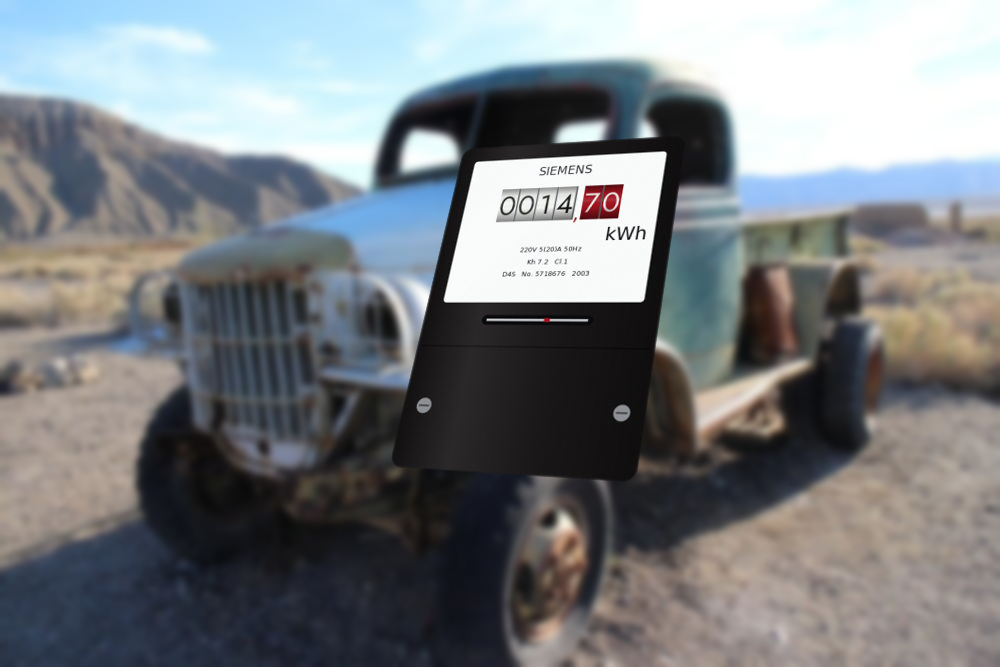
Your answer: **14.70** kWh
